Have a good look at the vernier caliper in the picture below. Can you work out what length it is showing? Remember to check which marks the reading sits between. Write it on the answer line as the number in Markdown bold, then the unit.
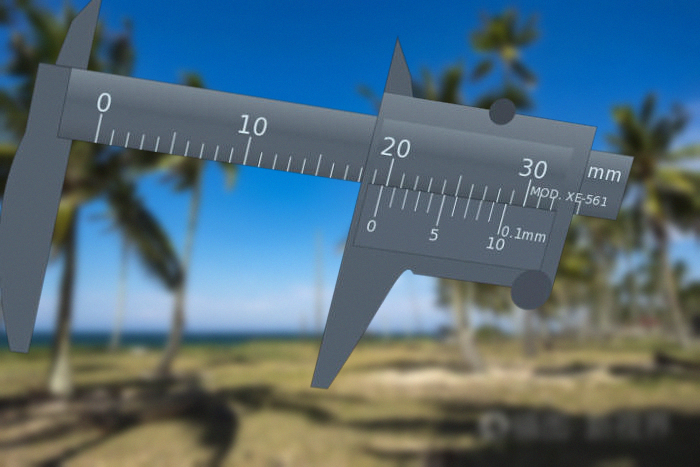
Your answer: **19.7** mm
